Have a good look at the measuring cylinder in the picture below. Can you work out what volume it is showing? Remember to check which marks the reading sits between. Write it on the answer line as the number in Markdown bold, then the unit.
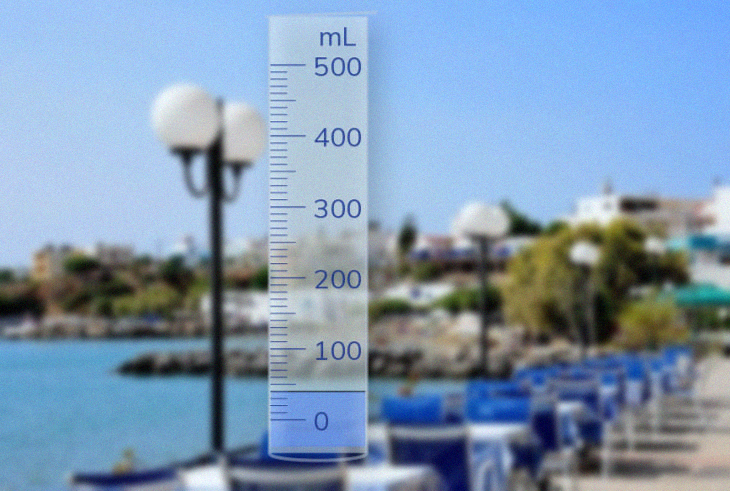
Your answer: **40** mL
